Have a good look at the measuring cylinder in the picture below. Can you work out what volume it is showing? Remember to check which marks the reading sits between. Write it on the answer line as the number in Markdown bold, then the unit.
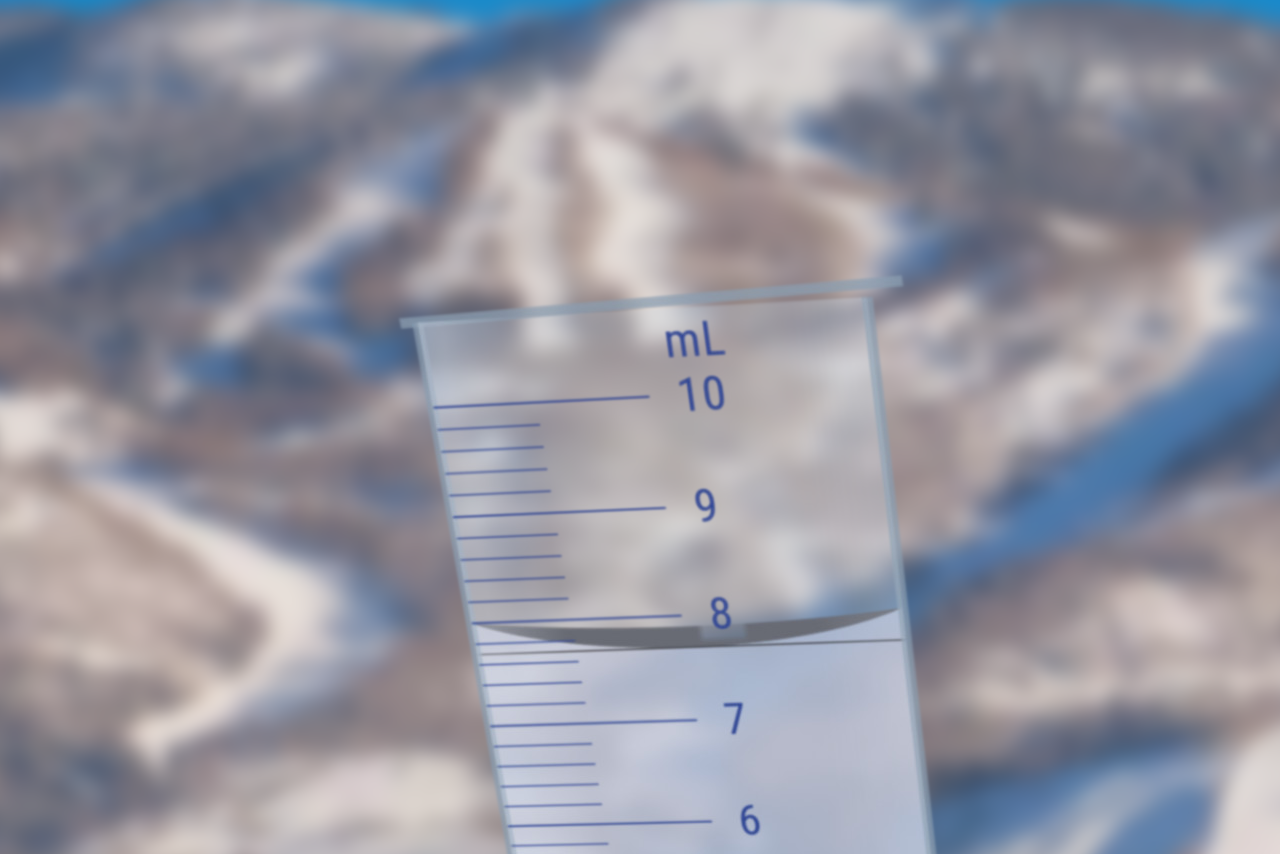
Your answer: **7.7** mL
